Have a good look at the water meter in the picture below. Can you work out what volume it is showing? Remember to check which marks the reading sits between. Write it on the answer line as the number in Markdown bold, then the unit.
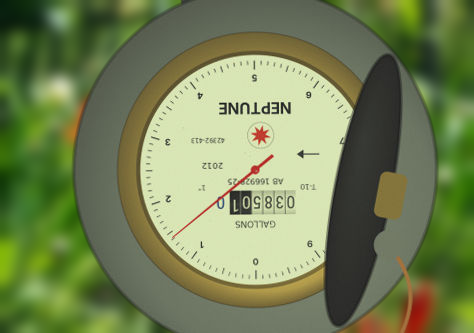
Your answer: **385011.4** gal
